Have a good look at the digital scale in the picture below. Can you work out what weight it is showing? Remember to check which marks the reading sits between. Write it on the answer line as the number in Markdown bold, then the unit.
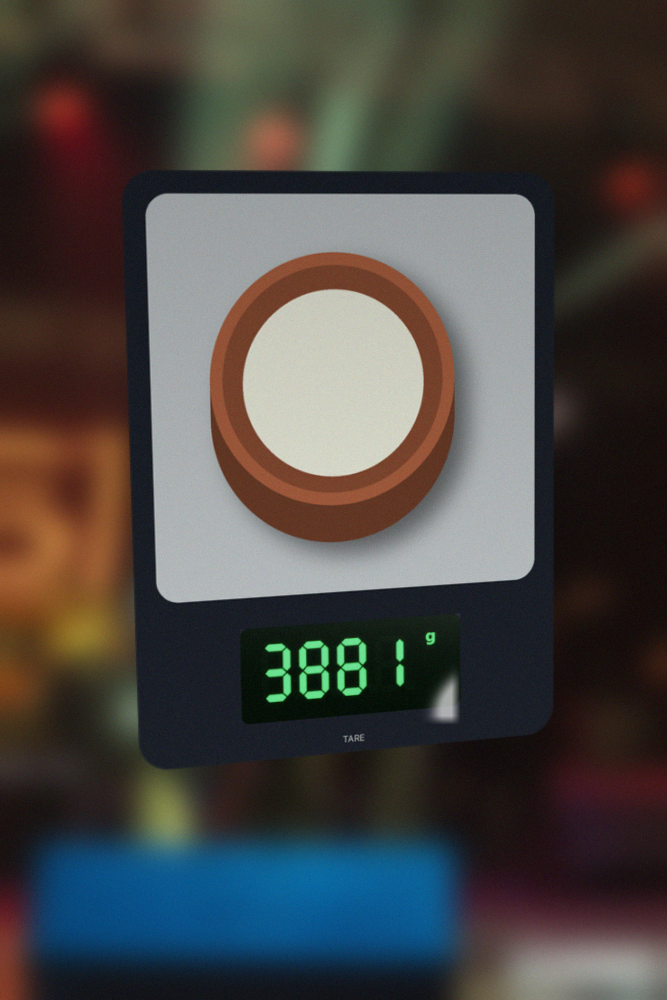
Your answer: **3881** g
